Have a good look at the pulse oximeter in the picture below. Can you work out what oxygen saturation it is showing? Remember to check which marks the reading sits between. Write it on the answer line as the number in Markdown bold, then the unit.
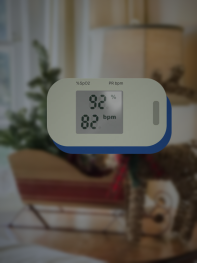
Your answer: **92** %
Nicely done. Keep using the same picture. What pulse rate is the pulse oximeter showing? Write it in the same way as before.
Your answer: **82** bpm
